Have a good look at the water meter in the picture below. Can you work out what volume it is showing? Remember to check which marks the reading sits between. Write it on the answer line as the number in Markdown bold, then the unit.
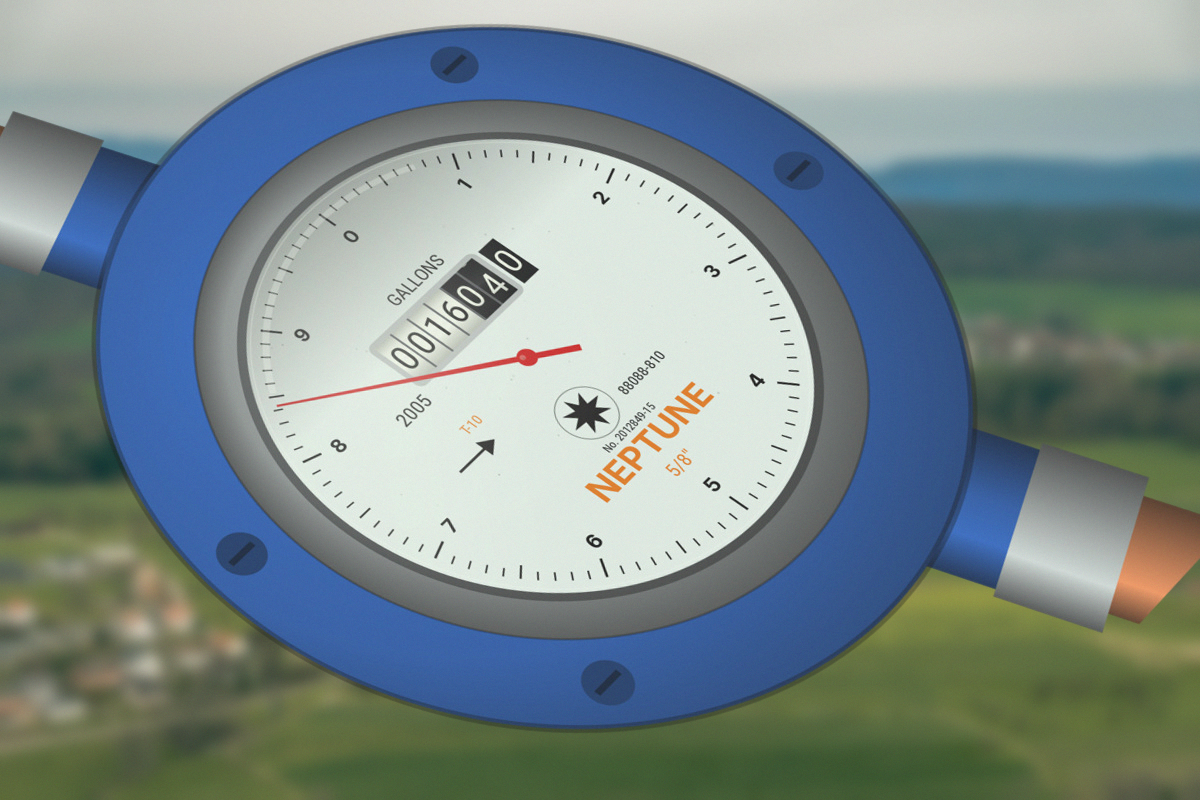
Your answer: **16038.4** gal
